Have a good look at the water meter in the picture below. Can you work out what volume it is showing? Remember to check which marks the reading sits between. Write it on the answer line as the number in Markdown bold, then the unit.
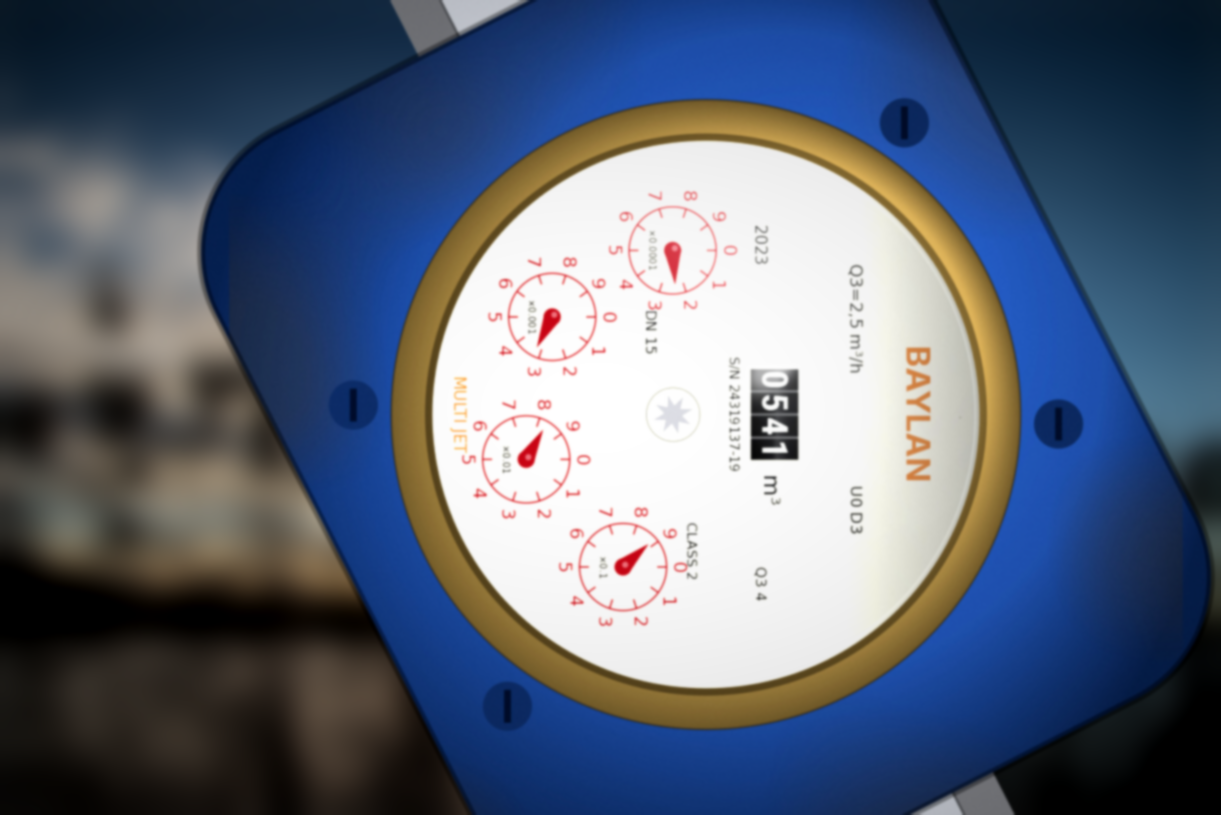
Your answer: **541.8832** m³
